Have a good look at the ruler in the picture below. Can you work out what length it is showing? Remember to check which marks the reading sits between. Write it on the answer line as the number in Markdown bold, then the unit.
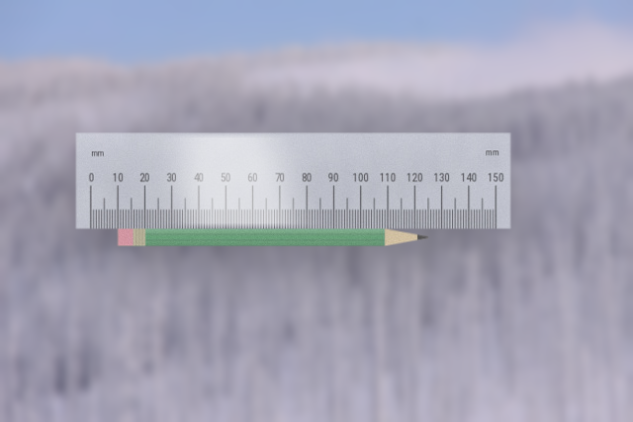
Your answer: **115** mm
